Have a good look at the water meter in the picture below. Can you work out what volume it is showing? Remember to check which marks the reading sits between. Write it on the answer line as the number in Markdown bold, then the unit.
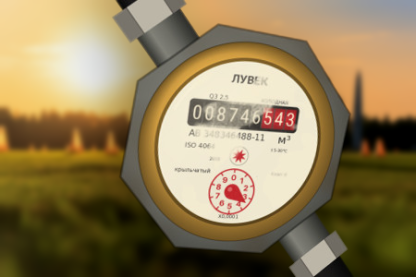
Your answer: **8746.5433** m³
